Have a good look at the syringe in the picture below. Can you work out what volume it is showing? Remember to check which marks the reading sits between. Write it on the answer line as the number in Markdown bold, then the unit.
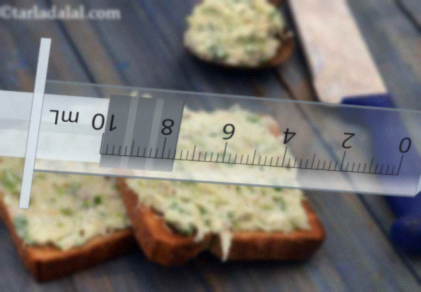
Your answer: **7.6** mL
